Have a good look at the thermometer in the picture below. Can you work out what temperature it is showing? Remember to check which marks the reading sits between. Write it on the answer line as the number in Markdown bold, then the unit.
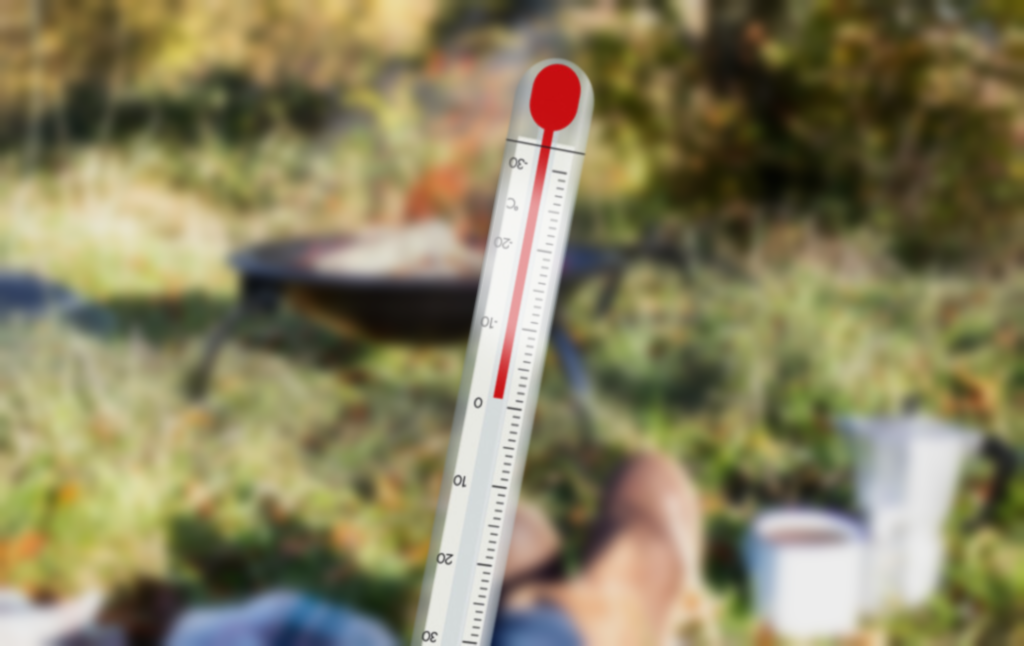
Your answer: **-1** °C
